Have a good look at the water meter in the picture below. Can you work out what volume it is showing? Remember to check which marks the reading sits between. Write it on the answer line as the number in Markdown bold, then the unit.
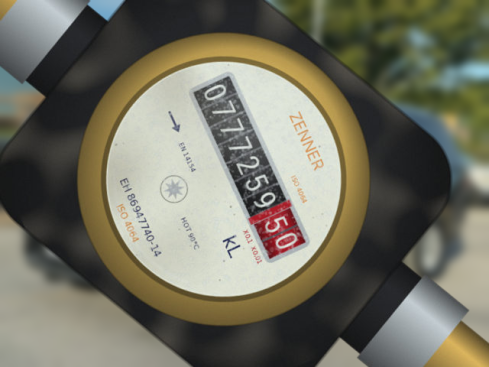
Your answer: **777259.50** kL
